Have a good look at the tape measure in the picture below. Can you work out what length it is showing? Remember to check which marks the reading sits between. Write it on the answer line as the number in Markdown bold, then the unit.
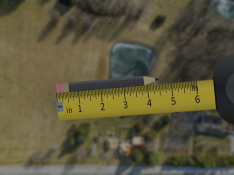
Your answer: **4.5** in
